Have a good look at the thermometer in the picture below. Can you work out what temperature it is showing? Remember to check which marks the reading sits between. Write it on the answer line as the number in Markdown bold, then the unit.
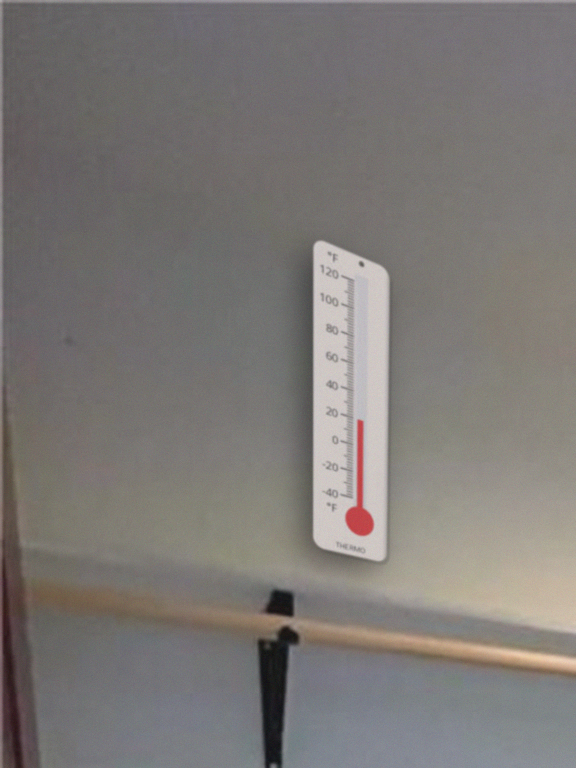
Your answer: **20** °F
